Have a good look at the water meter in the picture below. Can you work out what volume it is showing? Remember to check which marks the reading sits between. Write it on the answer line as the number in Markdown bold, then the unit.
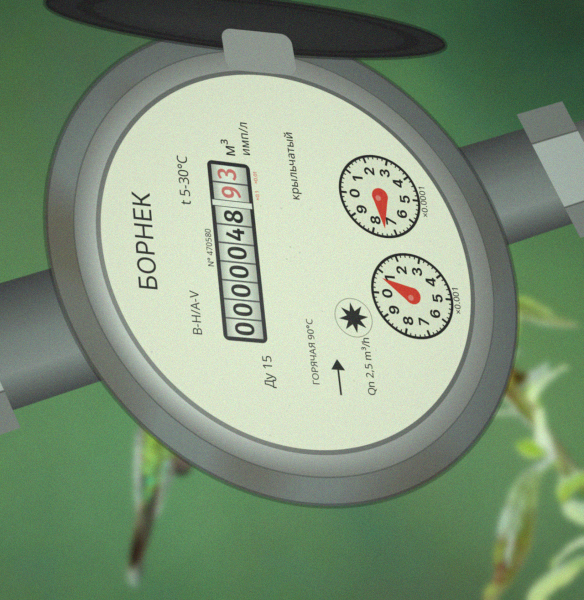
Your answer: **48.9307** m³
